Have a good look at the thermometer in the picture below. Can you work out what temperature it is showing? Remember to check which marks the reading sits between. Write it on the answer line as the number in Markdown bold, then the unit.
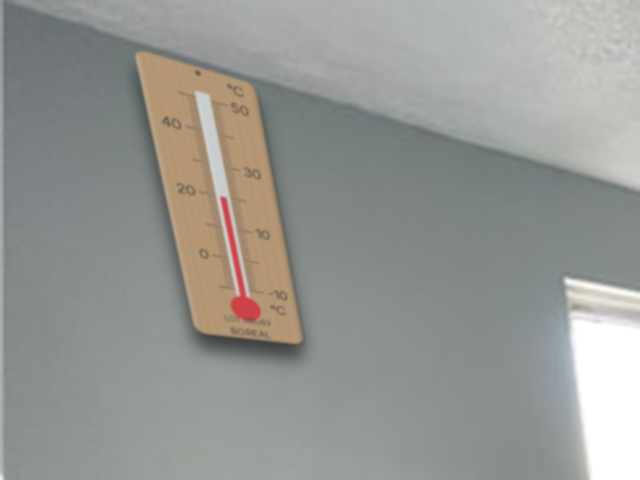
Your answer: **20** °C
